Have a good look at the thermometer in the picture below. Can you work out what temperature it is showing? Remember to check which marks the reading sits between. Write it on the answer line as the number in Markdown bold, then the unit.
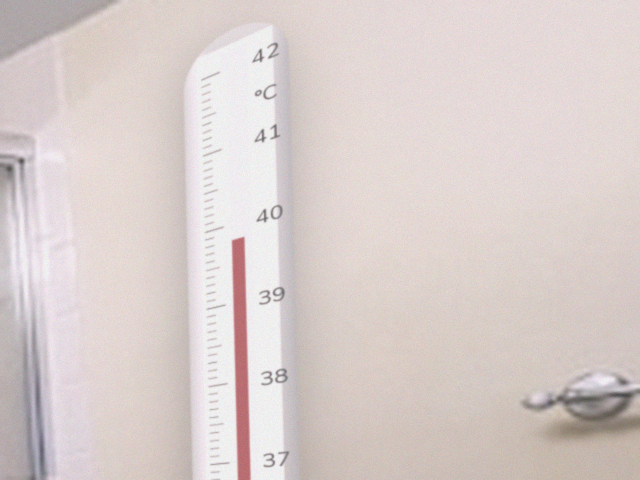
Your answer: **39.8** °C
